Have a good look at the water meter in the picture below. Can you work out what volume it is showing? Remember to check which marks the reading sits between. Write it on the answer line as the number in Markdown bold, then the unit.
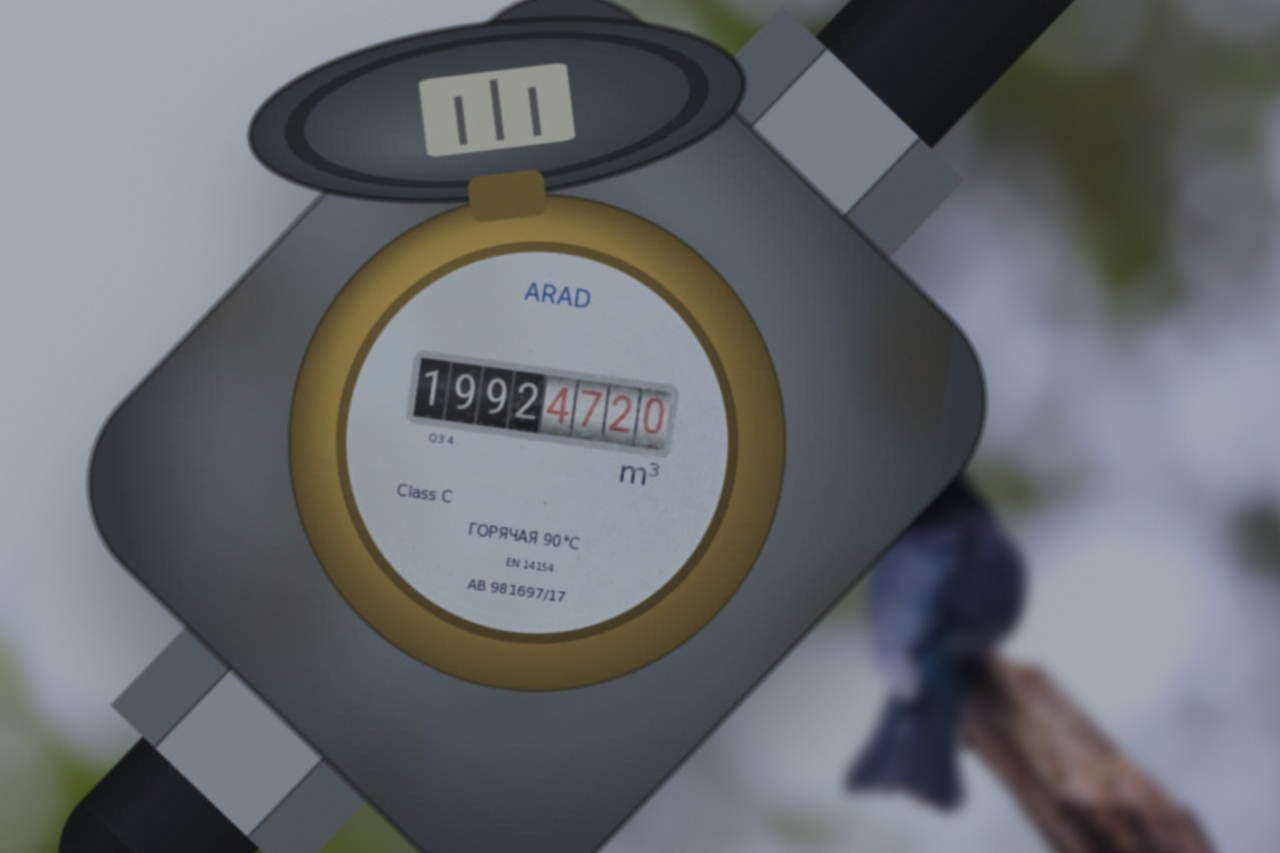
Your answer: **1992.4720** m³
